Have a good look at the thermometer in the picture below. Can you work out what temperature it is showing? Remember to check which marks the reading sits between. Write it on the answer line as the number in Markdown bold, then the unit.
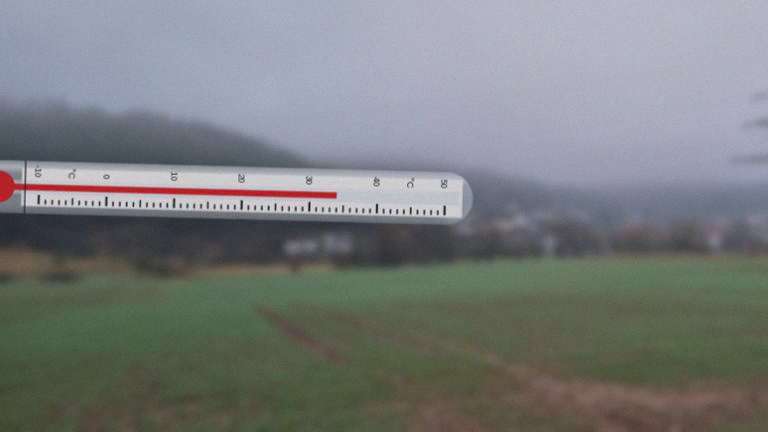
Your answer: **34** °C
